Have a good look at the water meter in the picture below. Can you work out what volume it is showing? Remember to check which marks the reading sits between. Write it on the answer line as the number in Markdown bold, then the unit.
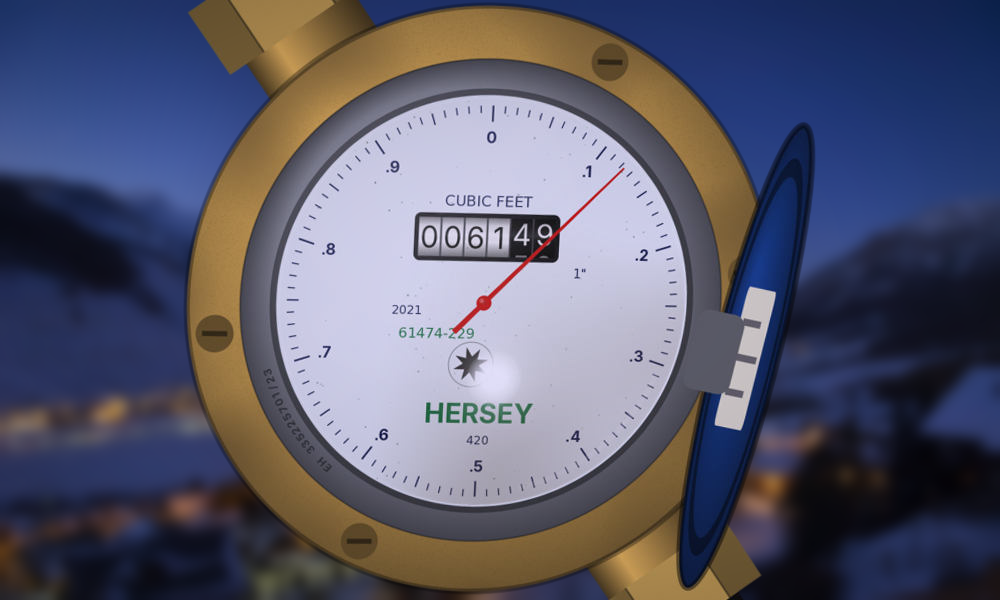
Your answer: **6149.12** ft³
